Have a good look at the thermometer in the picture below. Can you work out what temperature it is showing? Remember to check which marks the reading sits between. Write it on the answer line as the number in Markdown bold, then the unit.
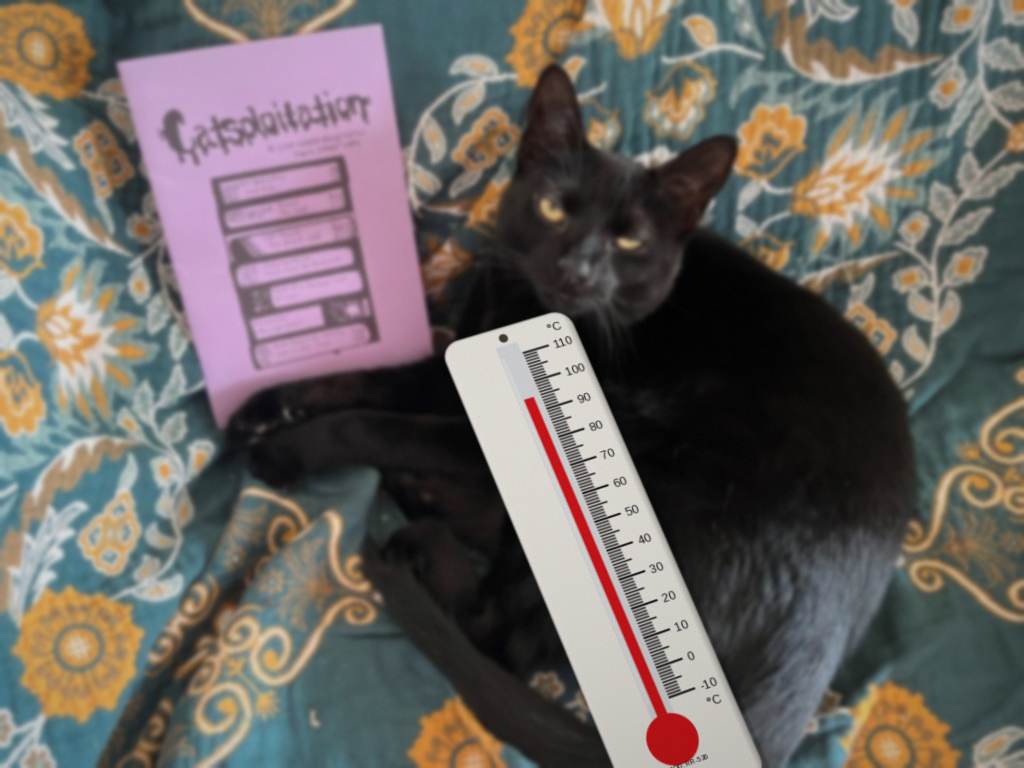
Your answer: **95** °C
